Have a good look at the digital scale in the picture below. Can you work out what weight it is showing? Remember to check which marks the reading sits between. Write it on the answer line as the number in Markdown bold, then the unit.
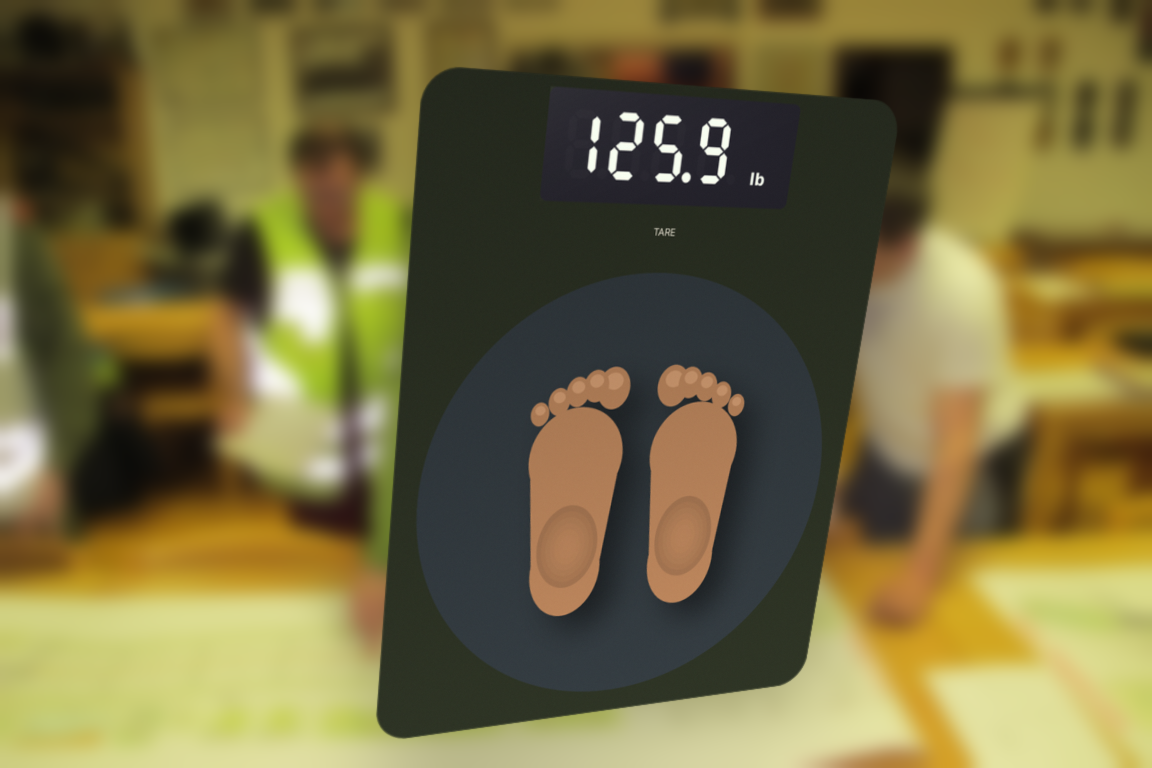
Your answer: **125.9** lb
